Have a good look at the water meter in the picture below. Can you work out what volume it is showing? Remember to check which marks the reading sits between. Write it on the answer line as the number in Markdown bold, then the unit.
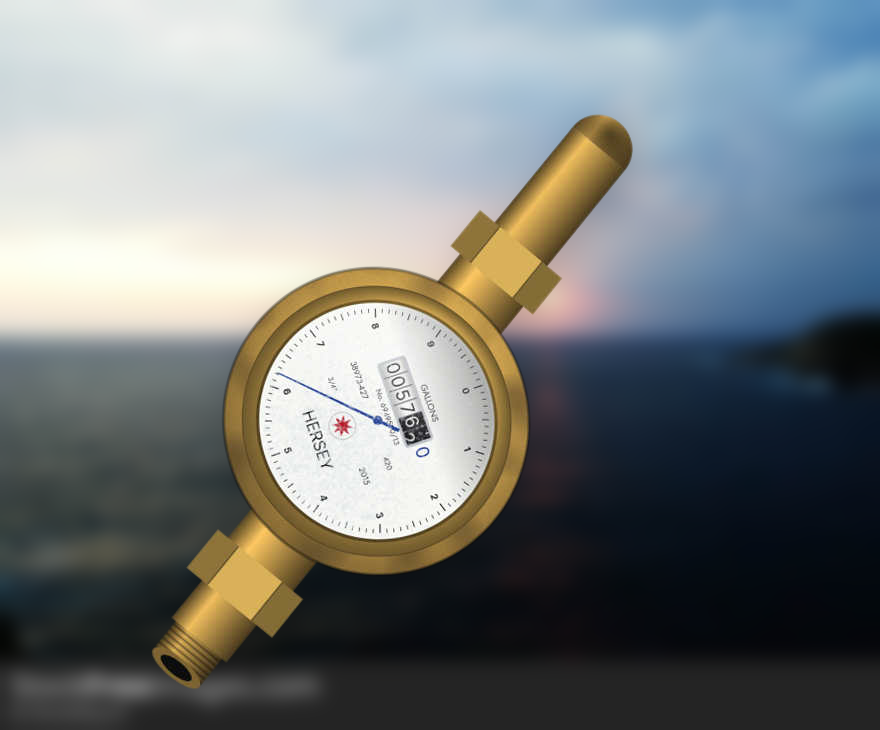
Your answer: **57616.2** gal
